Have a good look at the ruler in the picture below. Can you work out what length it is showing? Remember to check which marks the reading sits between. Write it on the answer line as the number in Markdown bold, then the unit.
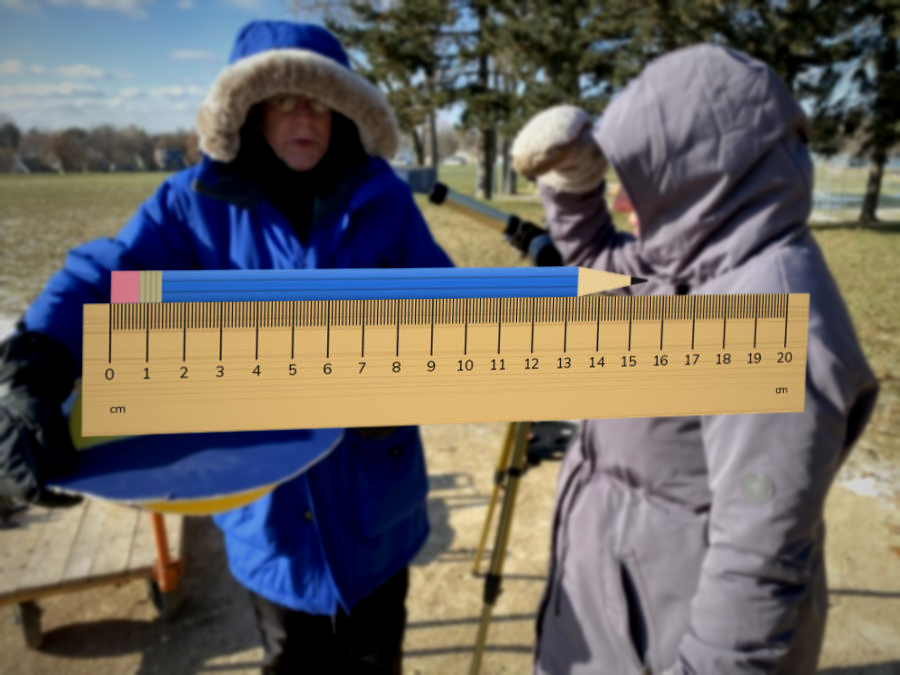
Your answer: **15.5** cm
